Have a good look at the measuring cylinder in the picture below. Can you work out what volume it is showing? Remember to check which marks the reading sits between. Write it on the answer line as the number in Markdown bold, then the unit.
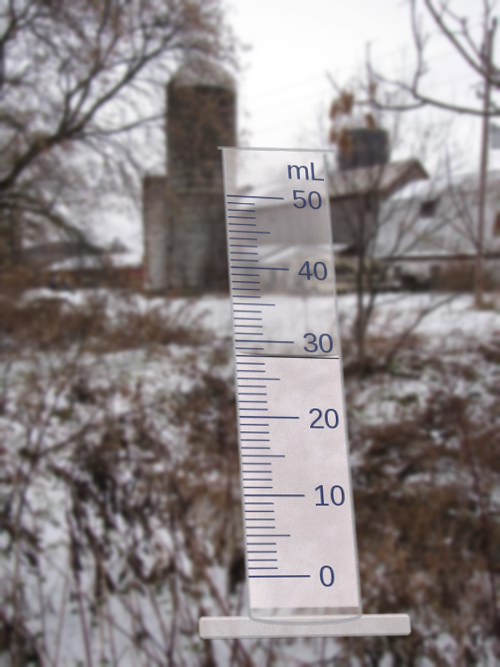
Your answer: **28** mL
